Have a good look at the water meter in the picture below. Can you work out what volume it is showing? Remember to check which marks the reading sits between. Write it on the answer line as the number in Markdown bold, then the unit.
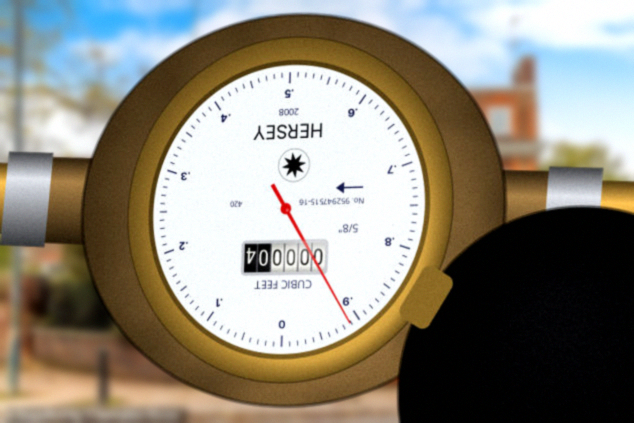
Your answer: **3.91** ft³
